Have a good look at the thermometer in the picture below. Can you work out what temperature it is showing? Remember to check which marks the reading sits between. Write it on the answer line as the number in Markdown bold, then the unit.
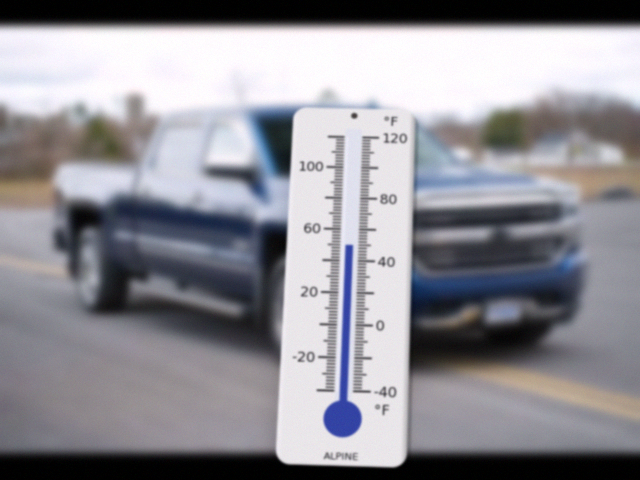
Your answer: **50** °F
